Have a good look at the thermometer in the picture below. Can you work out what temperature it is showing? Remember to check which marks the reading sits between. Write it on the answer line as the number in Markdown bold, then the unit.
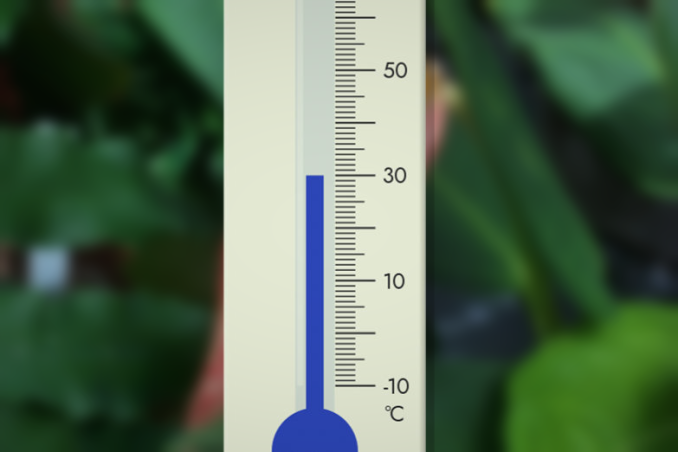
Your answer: **30** °C
